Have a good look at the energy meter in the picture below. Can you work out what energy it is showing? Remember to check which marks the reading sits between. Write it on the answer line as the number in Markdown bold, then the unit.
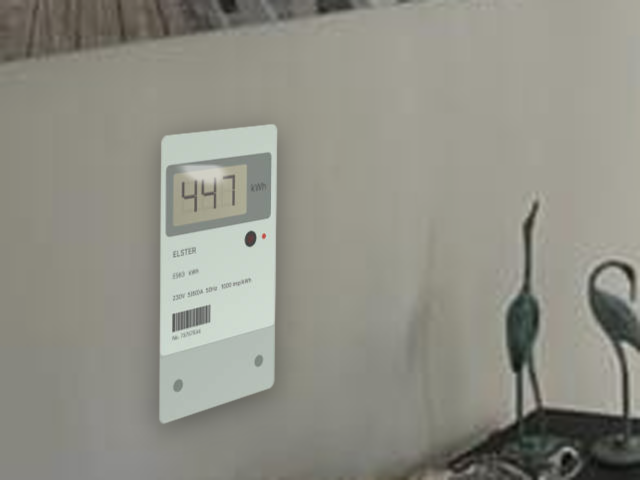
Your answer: **447** kWh
